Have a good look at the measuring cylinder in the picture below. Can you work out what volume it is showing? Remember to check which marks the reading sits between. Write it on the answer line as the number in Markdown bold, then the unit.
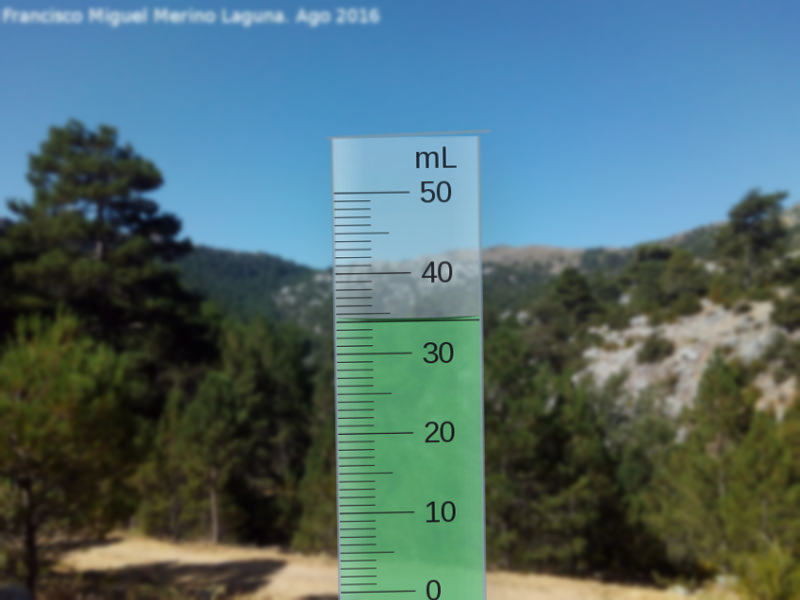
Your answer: **34** mL
